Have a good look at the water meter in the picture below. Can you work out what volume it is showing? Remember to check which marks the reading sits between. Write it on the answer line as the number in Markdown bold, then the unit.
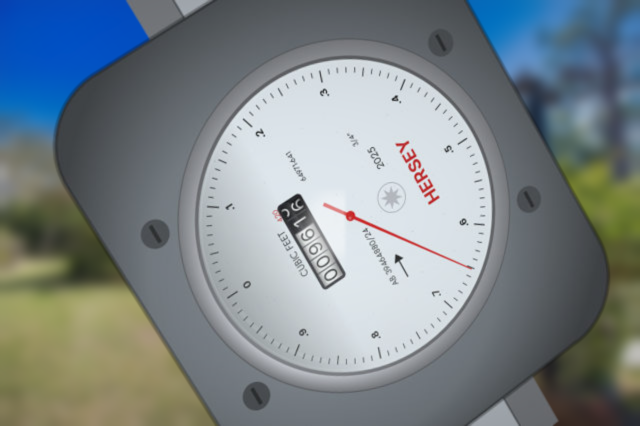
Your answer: **9615.65** ft³
